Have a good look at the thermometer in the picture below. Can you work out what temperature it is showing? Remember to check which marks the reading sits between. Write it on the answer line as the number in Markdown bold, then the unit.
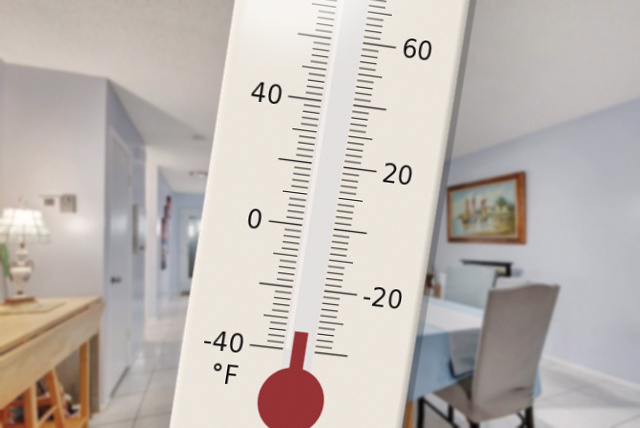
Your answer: **-34** °F
